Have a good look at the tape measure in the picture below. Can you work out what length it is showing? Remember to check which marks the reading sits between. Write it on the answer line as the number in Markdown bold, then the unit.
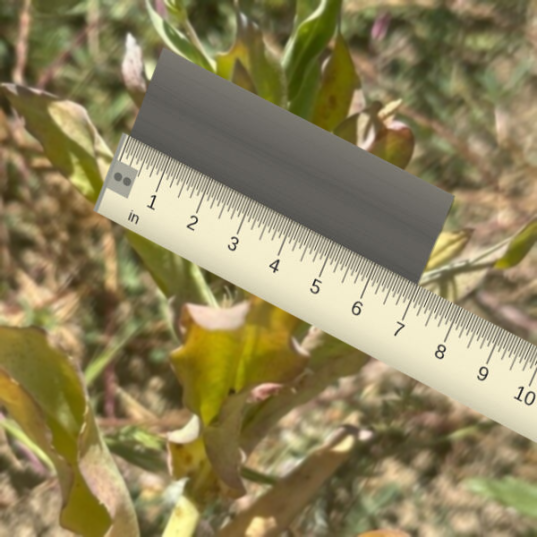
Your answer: **7** in
